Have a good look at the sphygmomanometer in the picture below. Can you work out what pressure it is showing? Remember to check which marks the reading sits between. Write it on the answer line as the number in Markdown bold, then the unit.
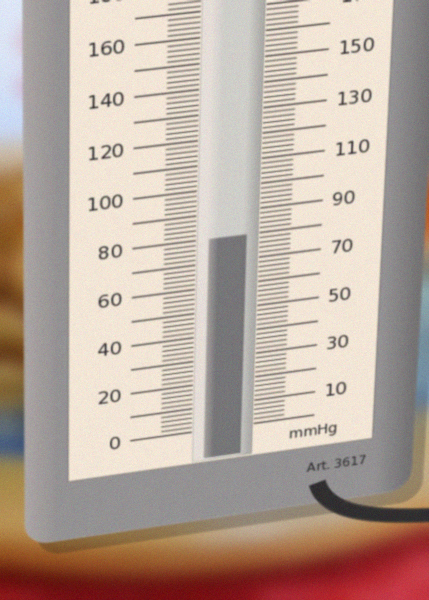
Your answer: **80** mmHg
